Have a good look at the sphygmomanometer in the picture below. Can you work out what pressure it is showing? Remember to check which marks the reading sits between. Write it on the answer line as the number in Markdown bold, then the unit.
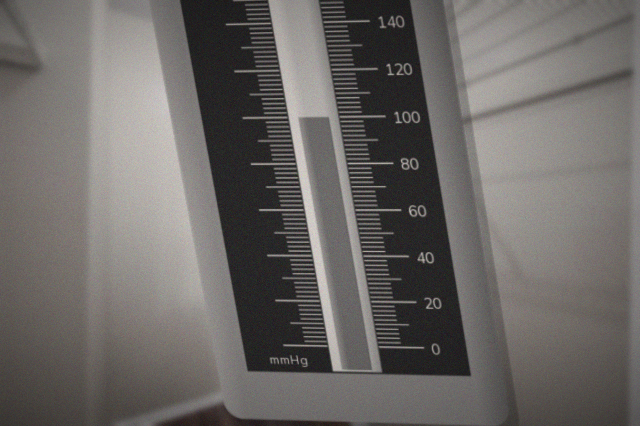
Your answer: **100** mmHg
